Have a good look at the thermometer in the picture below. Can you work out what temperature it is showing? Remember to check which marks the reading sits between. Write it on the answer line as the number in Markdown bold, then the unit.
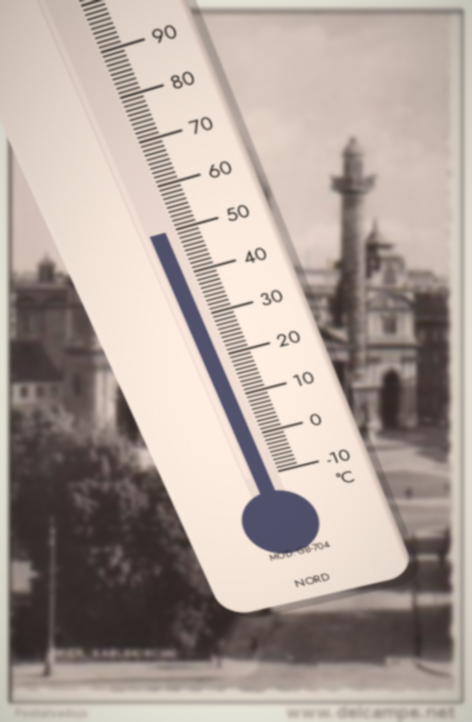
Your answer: **50** °C
